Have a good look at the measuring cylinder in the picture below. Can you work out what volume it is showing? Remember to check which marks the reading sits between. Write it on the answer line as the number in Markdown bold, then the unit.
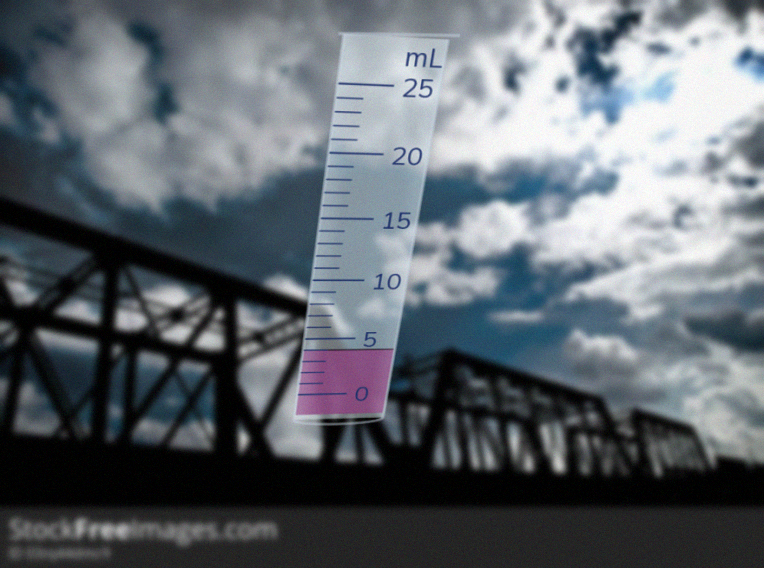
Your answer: **4** mL
